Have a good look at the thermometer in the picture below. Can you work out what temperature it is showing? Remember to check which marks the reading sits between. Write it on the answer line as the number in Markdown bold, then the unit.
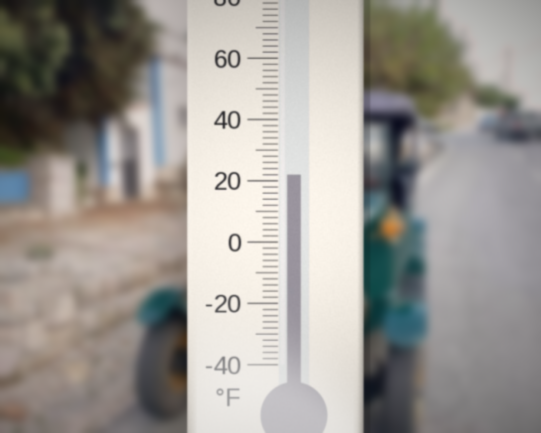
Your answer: **22** °F
